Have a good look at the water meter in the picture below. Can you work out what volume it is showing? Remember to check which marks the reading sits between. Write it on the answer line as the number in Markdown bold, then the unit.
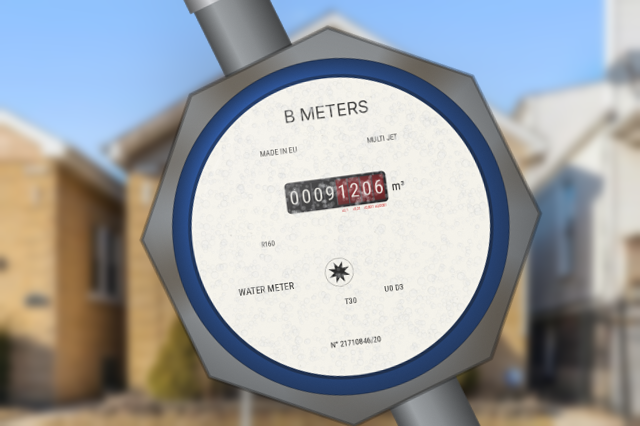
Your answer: **9.1206** m³
